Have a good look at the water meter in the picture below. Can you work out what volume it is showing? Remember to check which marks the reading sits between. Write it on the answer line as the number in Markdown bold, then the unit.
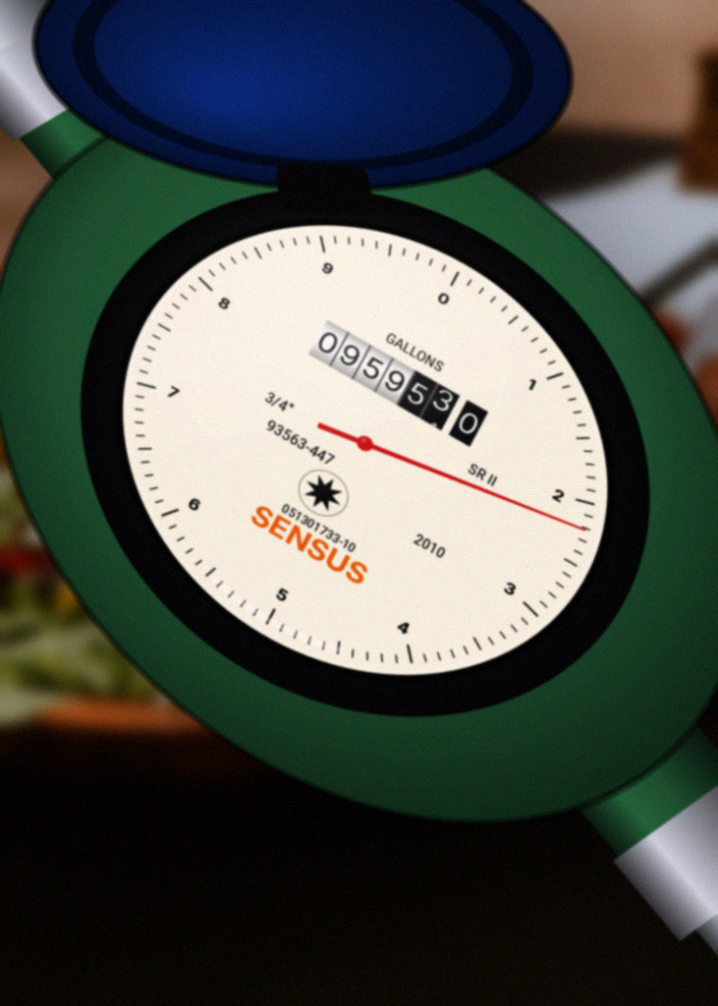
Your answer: **959532.2** gal
